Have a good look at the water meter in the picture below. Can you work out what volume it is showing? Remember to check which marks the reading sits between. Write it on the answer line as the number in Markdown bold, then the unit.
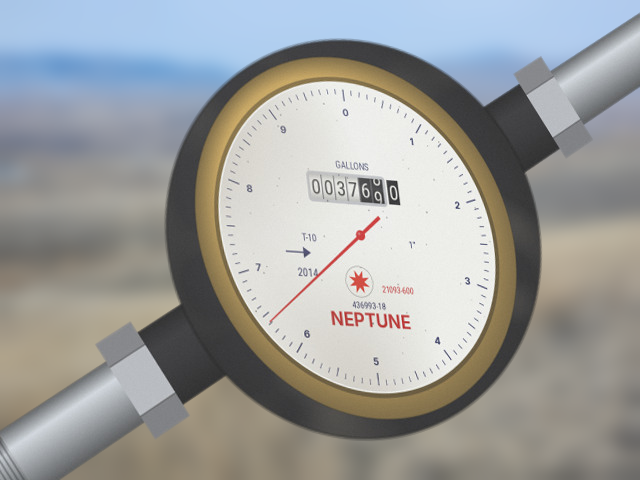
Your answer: **37686.4** gal
